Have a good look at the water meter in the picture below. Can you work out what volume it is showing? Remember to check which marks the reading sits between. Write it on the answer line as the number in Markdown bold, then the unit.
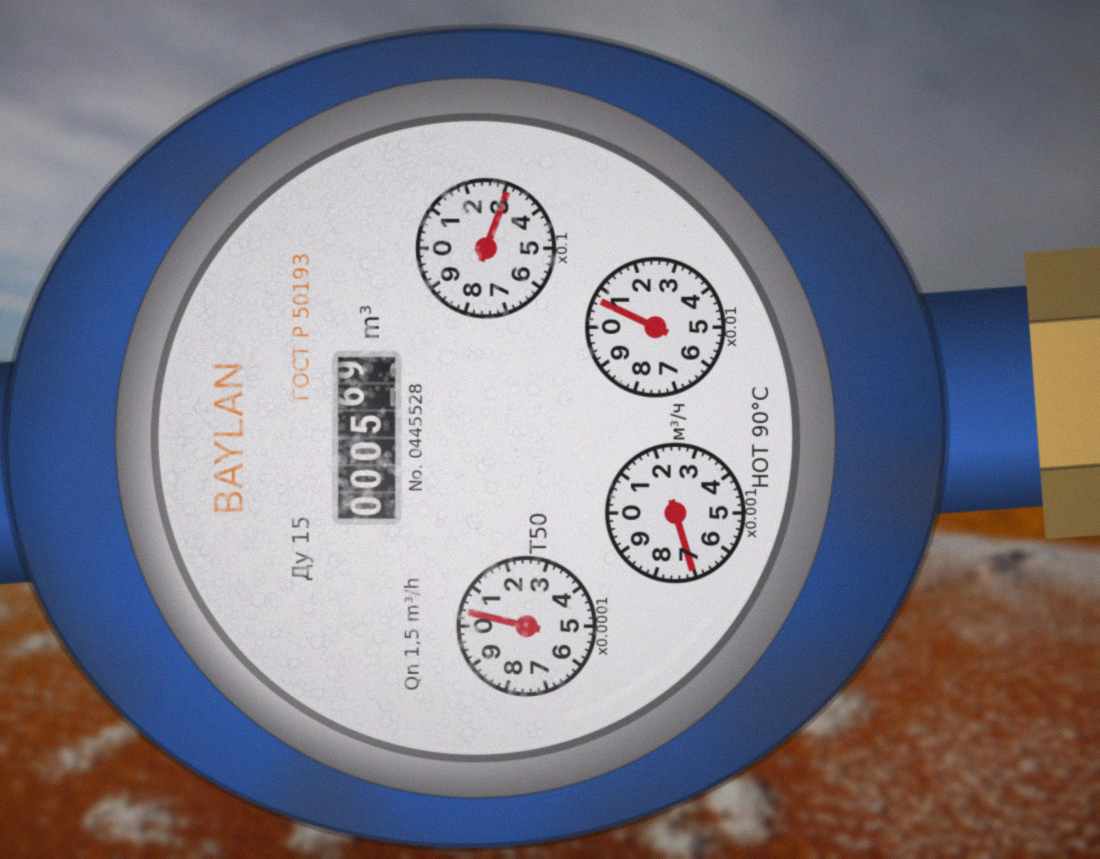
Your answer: **569.3070** m³
